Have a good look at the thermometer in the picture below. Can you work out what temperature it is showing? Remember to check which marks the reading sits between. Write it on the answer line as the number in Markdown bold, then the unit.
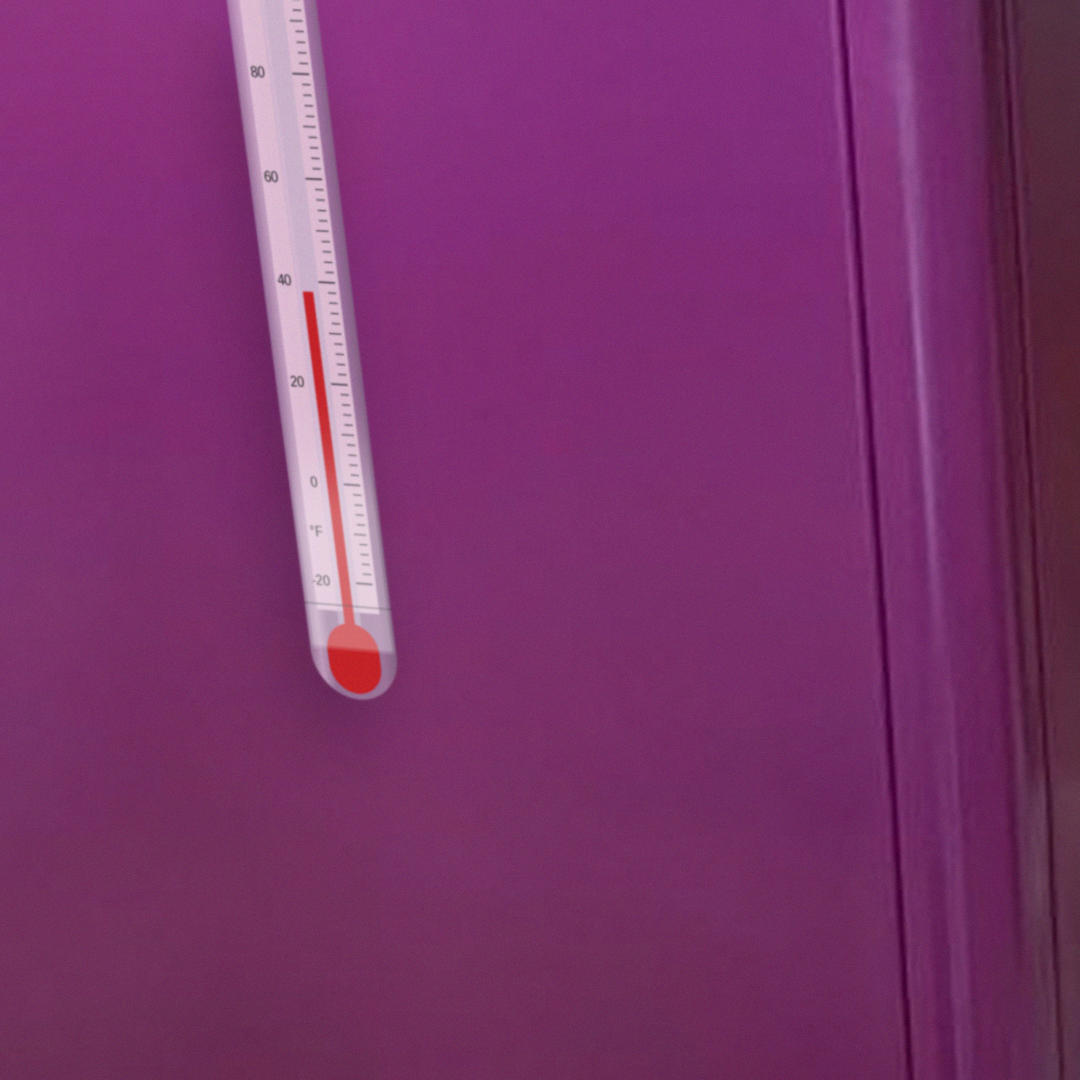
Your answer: **38** °F
